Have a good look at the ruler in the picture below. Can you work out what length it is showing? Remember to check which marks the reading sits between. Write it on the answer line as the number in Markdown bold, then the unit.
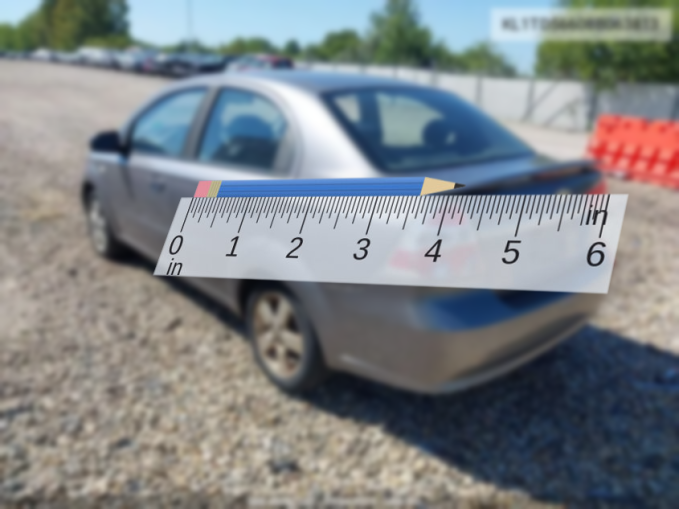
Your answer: **4.1875** in
